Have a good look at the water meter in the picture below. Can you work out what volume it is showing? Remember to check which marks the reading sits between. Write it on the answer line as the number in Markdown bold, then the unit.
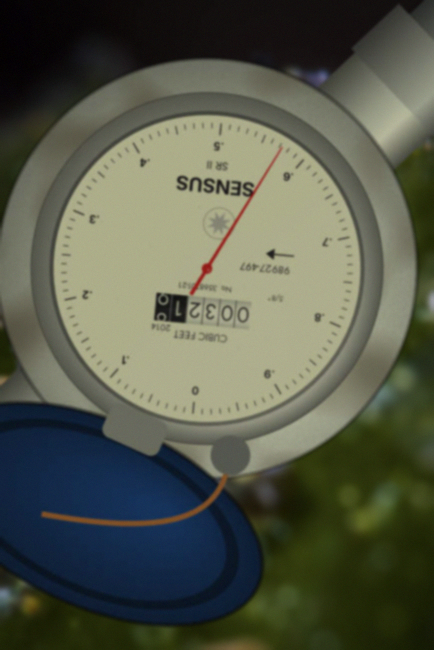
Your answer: **3218.57** ft³
